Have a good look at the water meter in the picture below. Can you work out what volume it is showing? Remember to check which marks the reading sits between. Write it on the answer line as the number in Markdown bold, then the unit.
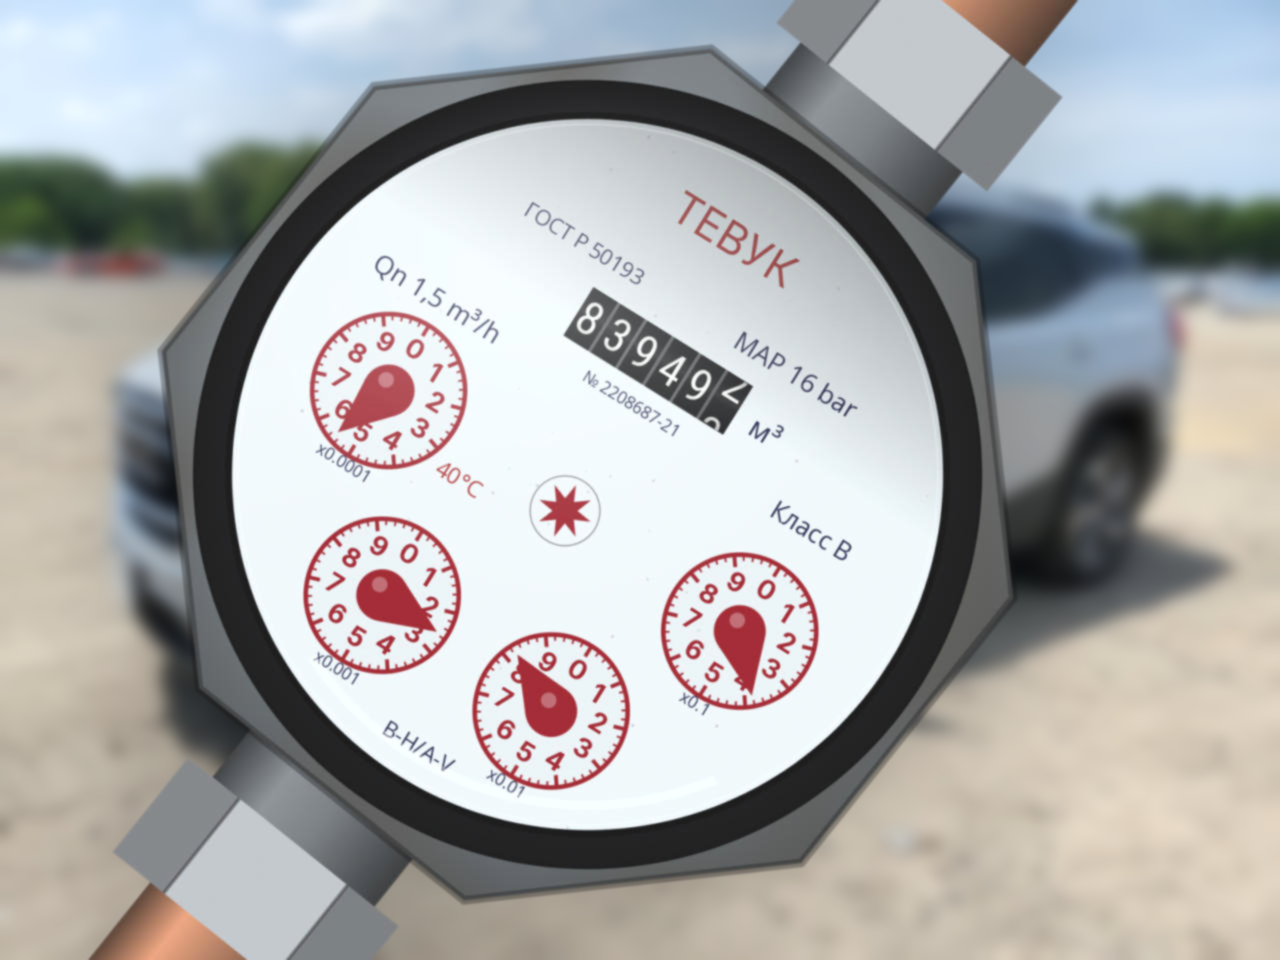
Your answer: **839492.3825** m³
